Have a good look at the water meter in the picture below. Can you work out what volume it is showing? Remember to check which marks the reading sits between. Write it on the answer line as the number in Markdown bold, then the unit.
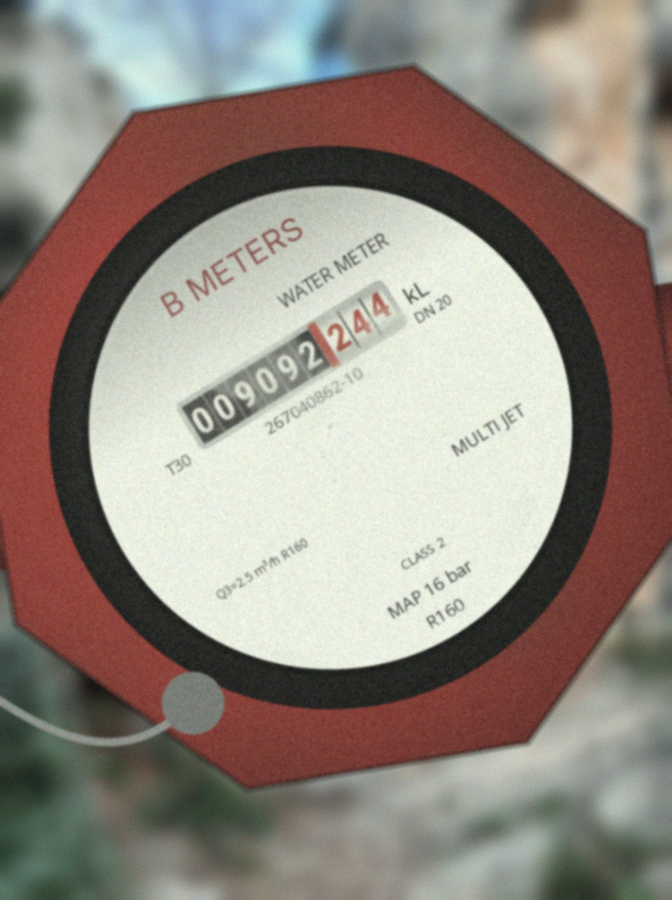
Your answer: **9092.244** kL
